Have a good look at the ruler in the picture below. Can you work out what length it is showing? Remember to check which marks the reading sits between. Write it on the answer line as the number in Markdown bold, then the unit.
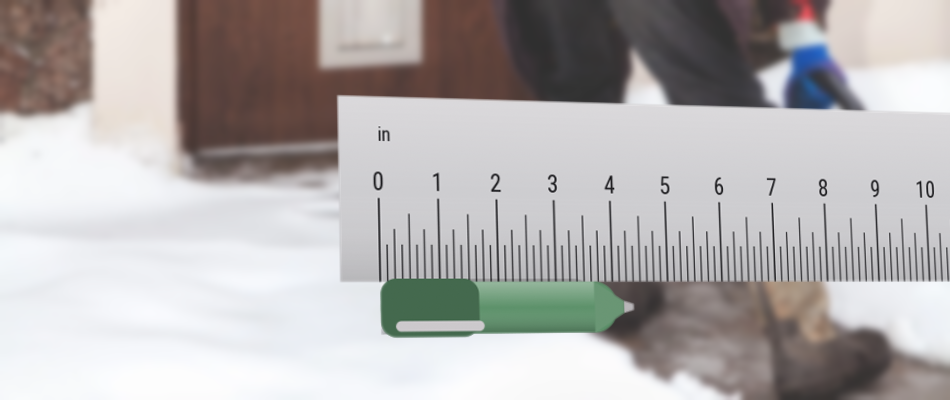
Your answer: **4.375** in
